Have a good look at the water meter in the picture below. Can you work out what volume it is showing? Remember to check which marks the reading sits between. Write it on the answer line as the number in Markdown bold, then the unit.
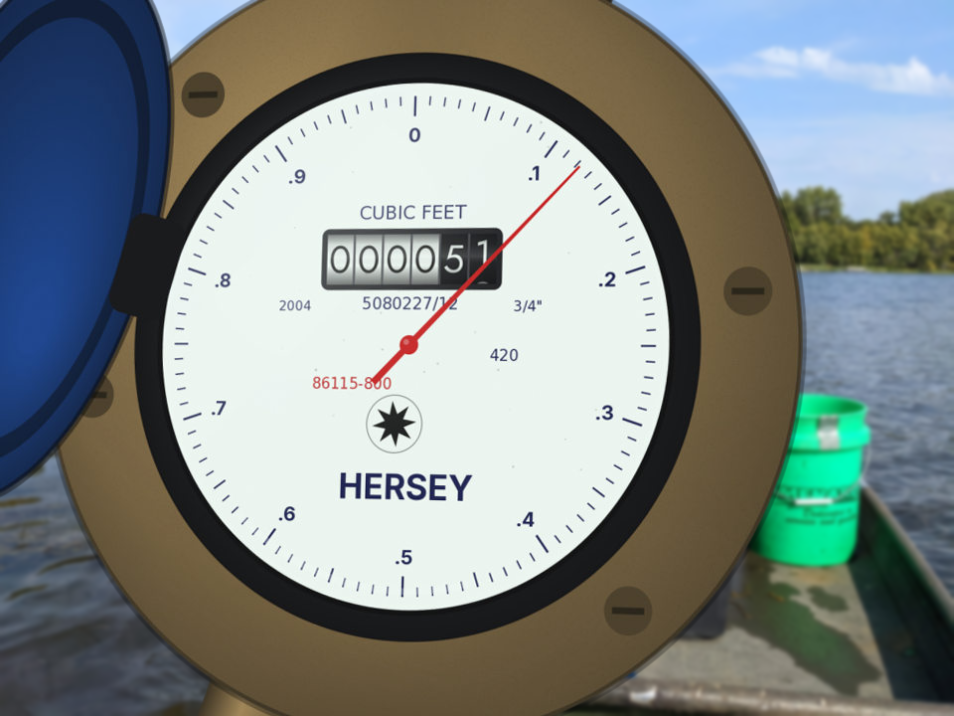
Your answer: **51.12** ft³
